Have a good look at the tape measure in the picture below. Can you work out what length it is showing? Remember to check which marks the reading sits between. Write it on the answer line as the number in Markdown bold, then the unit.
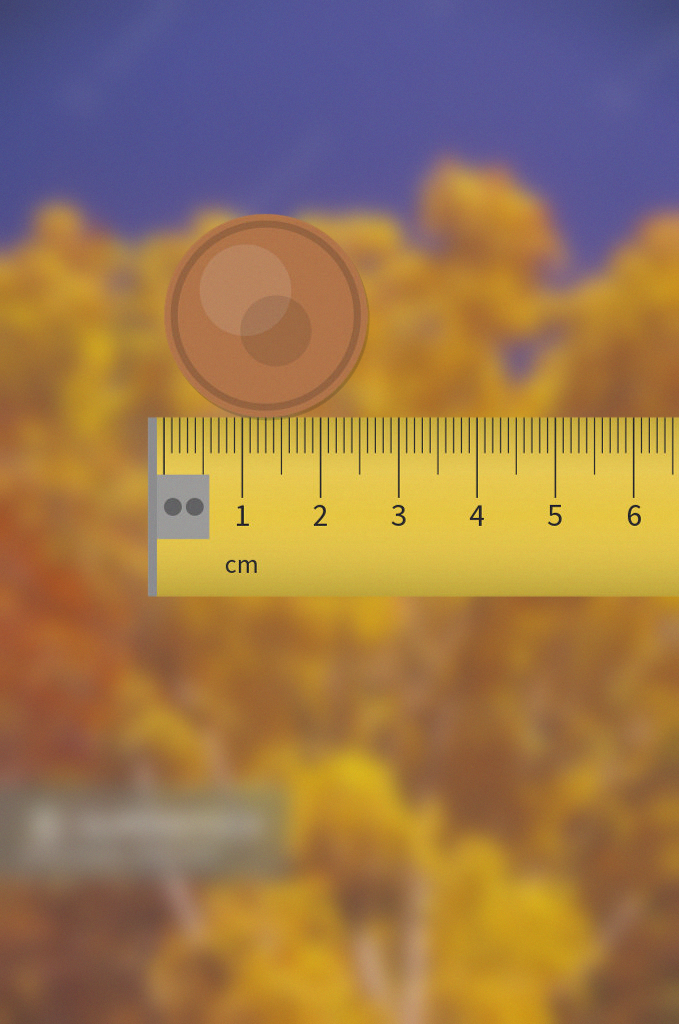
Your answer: **2.6** cm
